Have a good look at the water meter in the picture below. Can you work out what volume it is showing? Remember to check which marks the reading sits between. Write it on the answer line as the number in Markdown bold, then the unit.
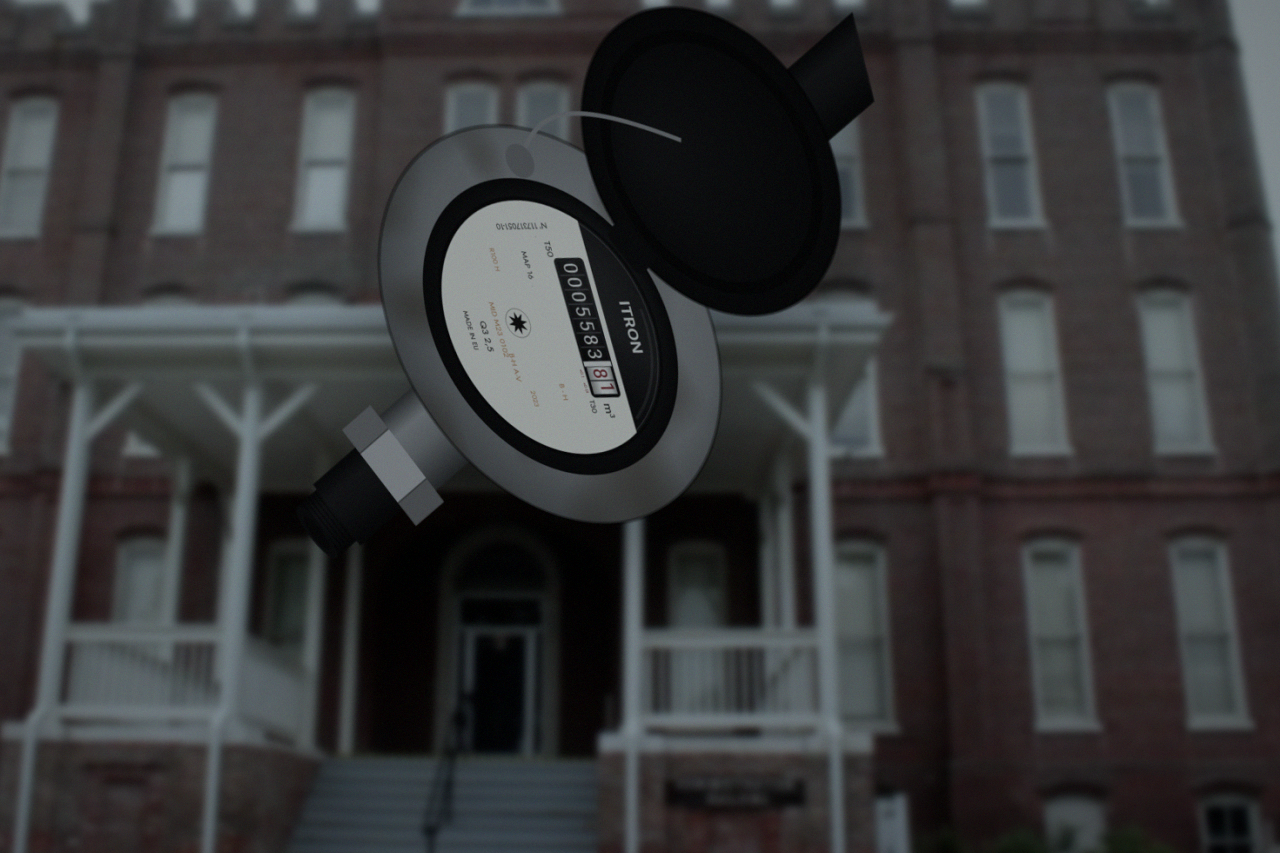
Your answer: **5583.81** m³
